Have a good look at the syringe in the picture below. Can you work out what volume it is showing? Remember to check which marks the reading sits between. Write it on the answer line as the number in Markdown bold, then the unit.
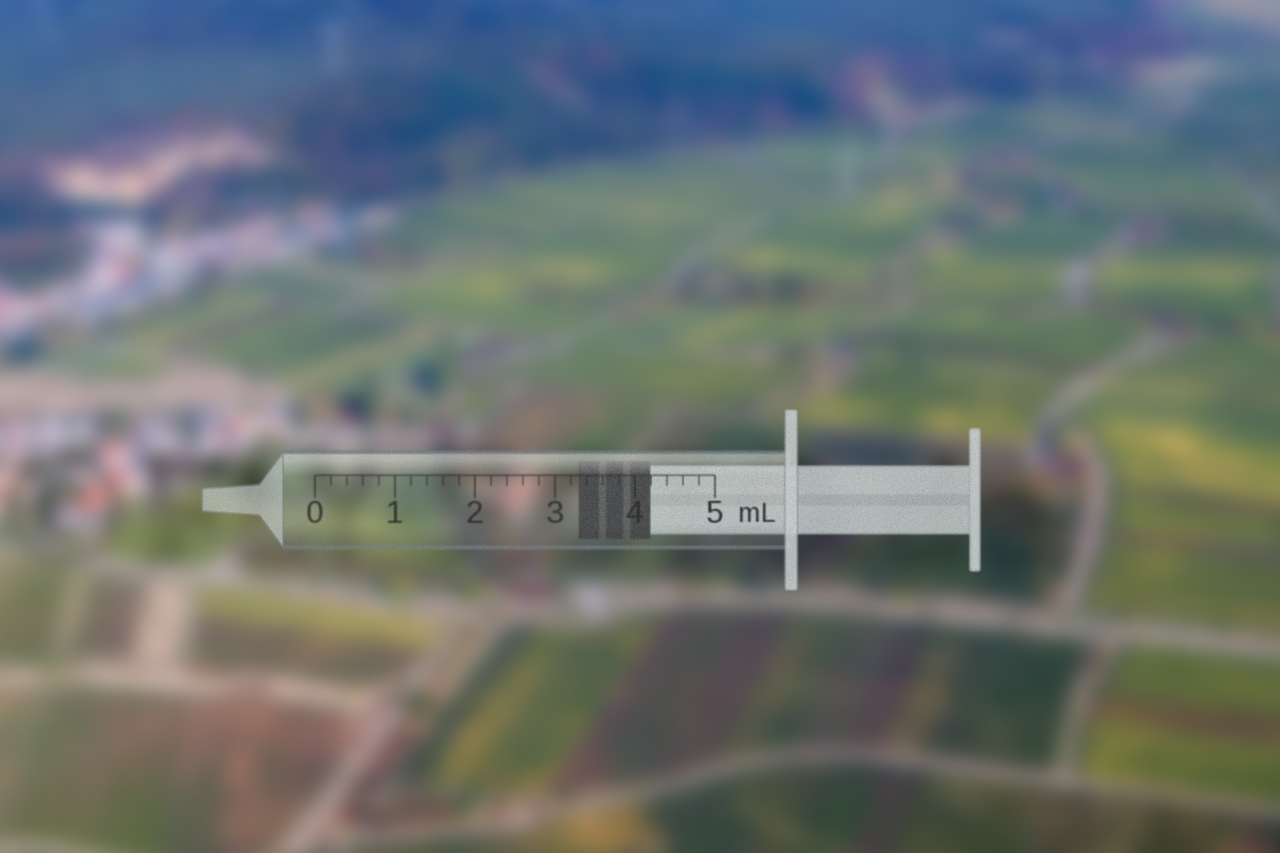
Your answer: **3.3** mL
